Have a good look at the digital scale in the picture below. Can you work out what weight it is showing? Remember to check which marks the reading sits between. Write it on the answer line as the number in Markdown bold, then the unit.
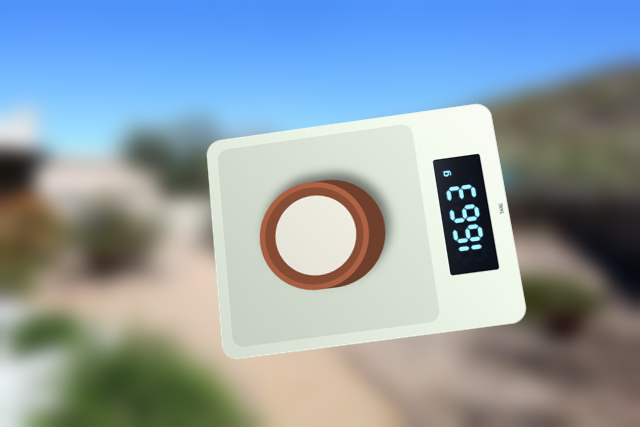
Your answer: **1663** g
